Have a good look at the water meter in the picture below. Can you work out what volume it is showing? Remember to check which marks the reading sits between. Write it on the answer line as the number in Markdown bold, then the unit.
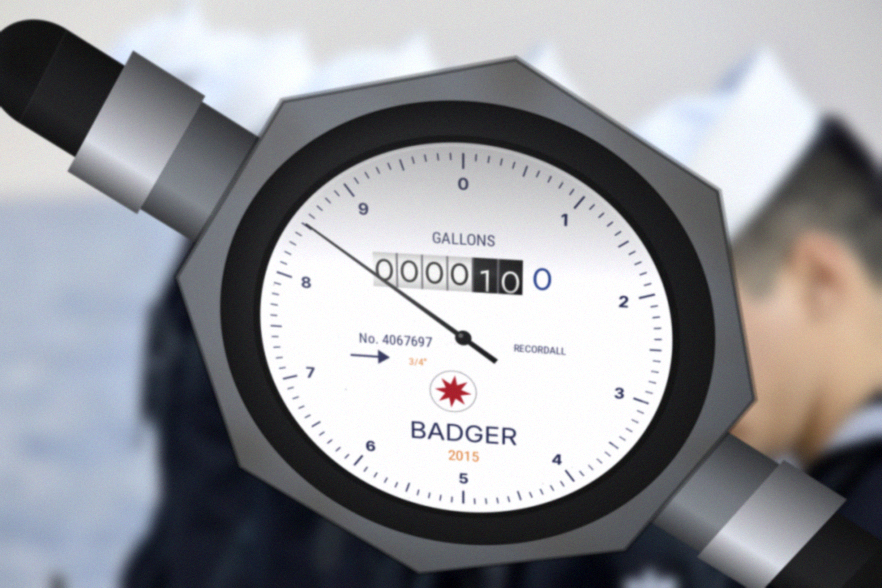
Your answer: **98.5** gal
